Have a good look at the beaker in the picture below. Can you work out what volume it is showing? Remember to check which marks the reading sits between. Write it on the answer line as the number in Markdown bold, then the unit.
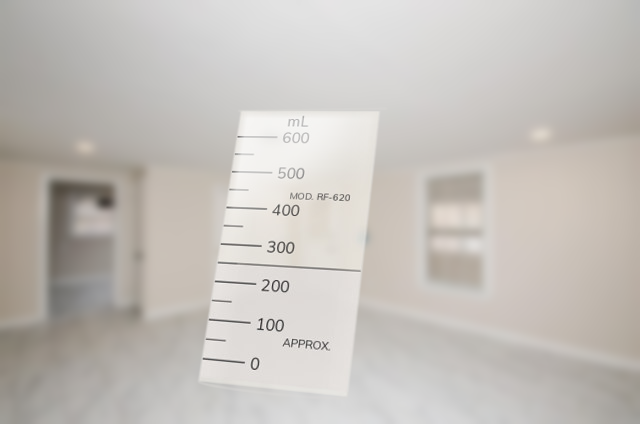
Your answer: **250** mL
